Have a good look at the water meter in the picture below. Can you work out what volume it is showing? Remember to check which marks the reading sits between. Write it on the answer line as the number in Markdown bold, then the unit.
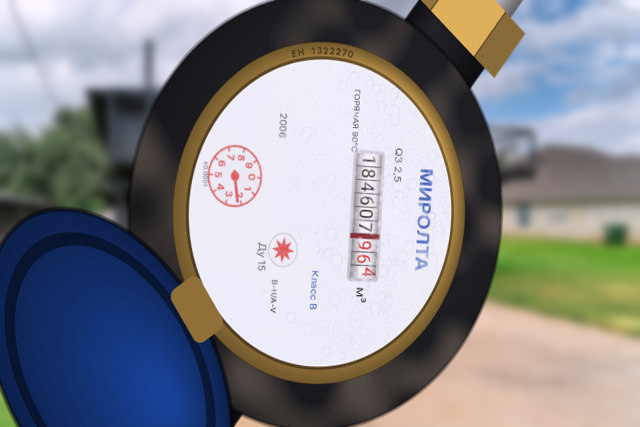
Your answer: **184607.9642** m³
